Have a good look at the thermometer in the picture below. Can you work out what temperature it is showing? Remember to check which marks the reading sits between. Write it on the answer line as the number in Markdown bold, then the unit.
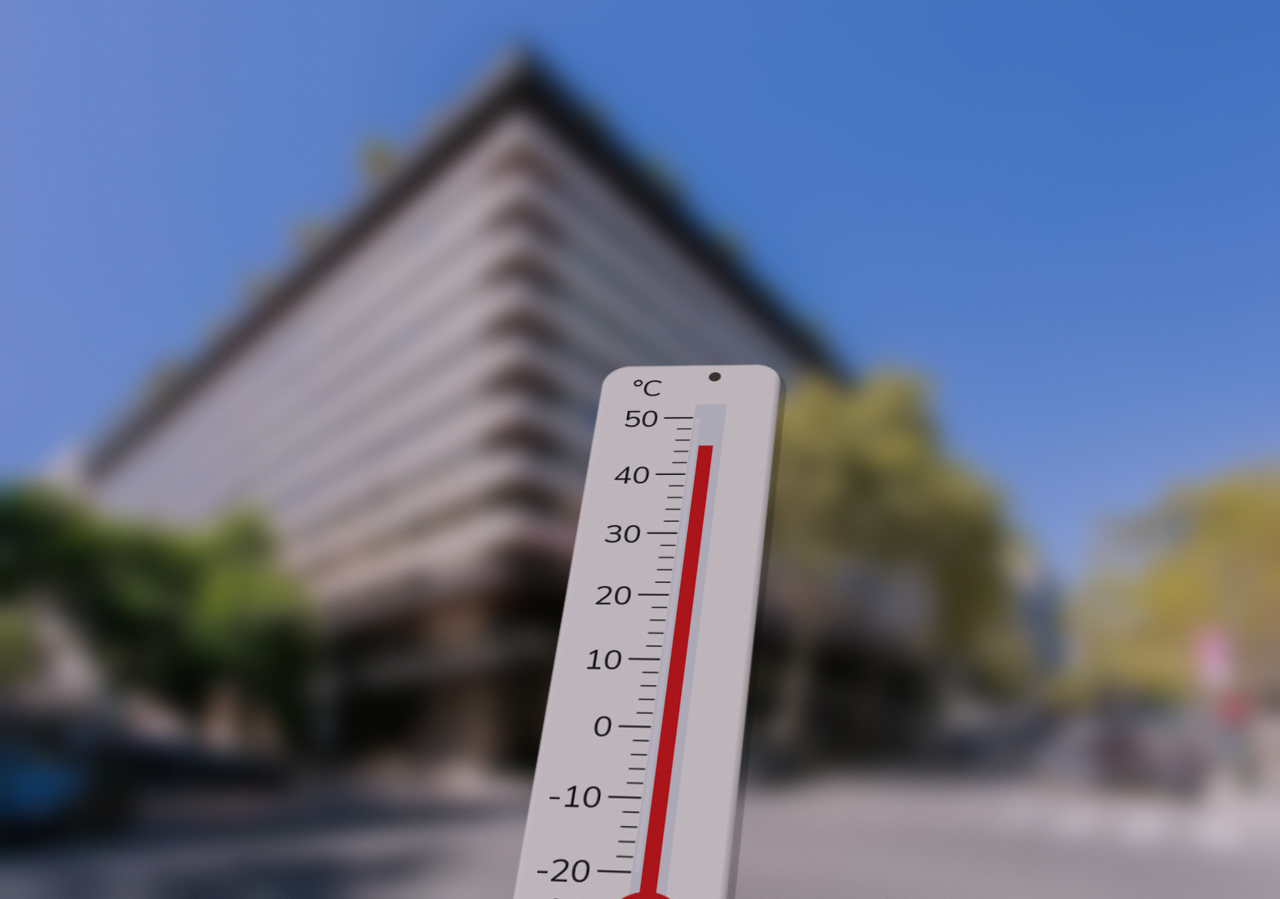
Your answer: **45** °C
